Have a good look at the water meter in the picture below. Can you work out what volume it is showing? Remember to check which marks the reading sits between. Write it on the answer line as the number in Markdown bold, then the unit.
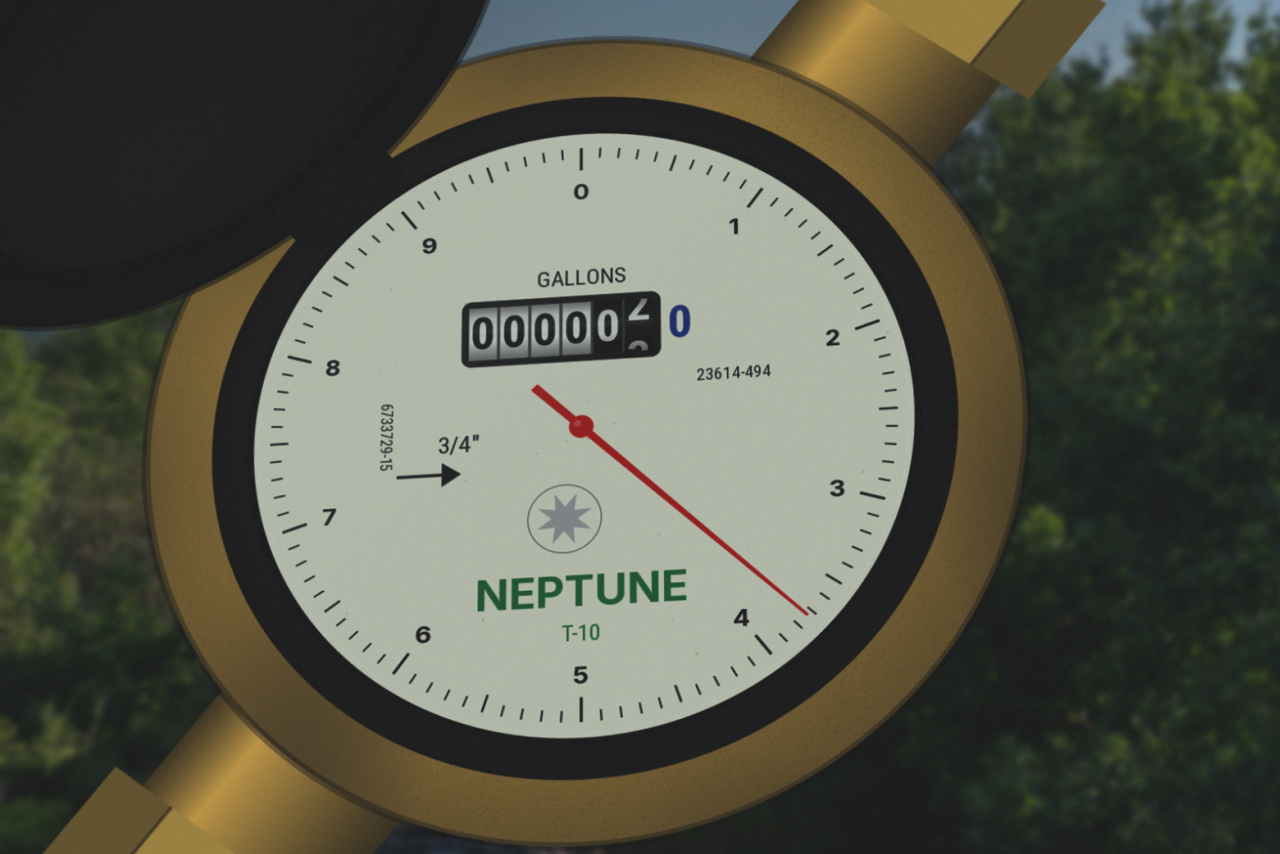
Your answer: **23.7** gal
